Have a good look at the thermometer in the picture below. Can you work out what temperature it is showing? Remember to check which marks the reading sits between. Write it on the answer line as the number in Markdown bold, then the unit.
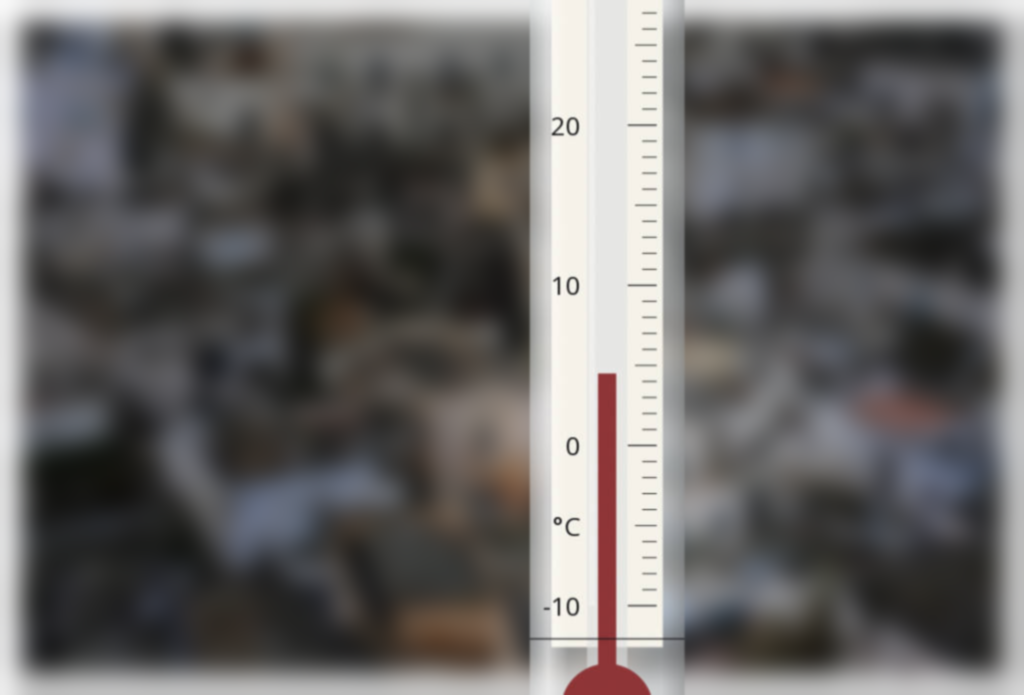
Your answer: **4.5** °C
